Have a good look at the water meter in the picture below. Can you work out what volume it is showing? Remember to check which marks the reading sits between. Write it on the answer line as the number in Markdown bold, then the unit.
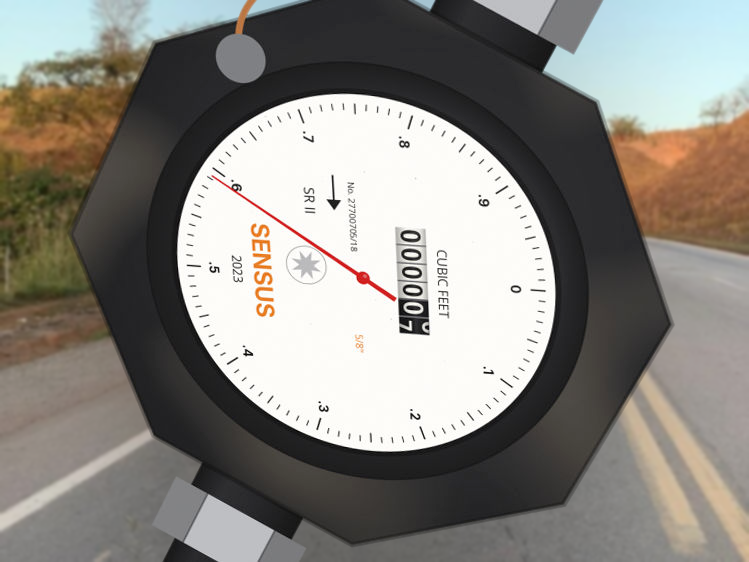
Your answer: **6.59** ft³
